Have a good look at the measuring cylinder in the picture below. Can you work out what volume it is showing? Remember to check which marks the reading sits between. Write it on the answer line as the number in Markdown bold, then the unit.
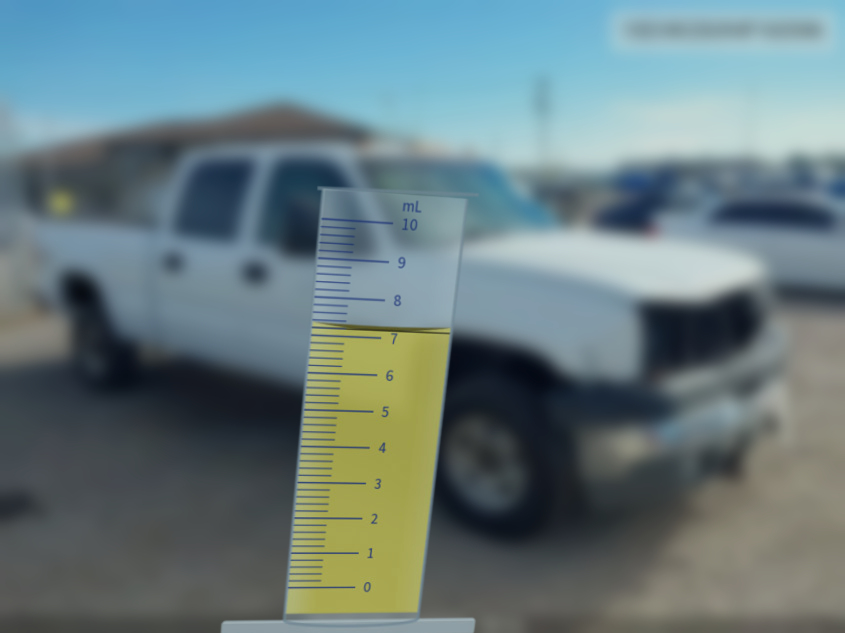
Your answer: **7.2** mL
